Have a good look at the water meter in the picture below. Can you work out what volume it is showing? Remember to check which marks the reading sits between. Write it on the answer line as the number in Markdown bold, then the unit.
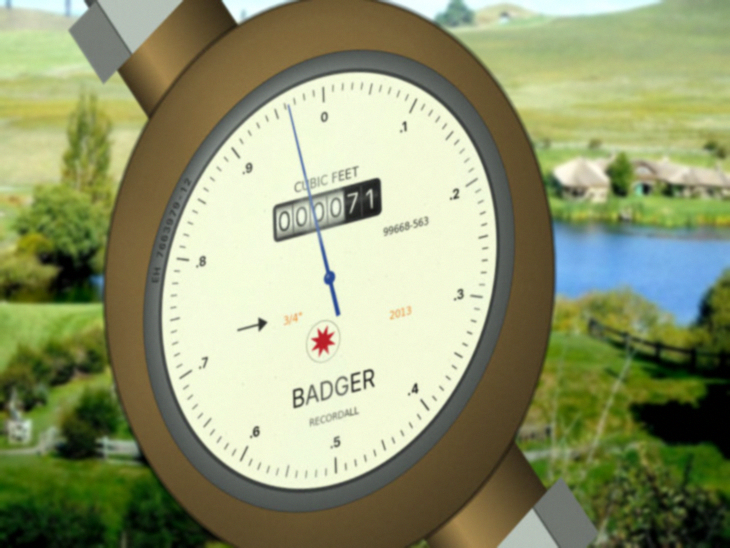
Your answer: **70.96** ft³
